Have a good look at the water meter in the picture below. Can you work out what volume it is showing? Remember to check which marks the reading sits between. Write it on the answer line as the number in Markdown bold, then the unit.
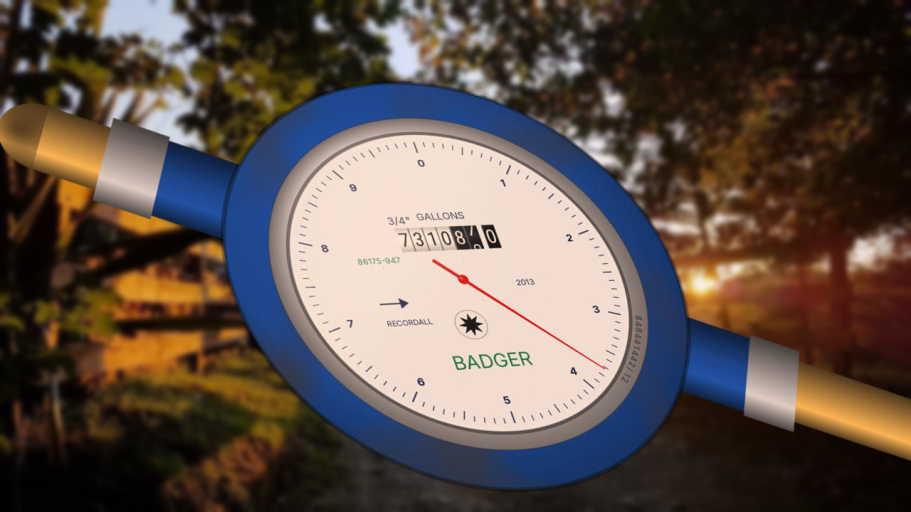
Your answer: **7310873.7** gal
